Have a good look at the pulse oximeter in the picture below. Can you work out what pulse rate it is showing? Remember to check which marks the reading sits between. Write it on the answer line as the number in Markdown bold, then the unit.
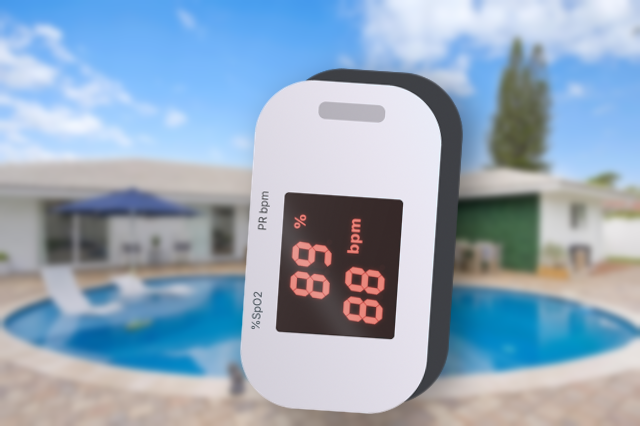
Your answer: **88** bpm
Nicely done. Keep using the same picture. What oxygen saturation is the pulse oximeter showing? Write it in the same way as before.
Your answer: **89** %
